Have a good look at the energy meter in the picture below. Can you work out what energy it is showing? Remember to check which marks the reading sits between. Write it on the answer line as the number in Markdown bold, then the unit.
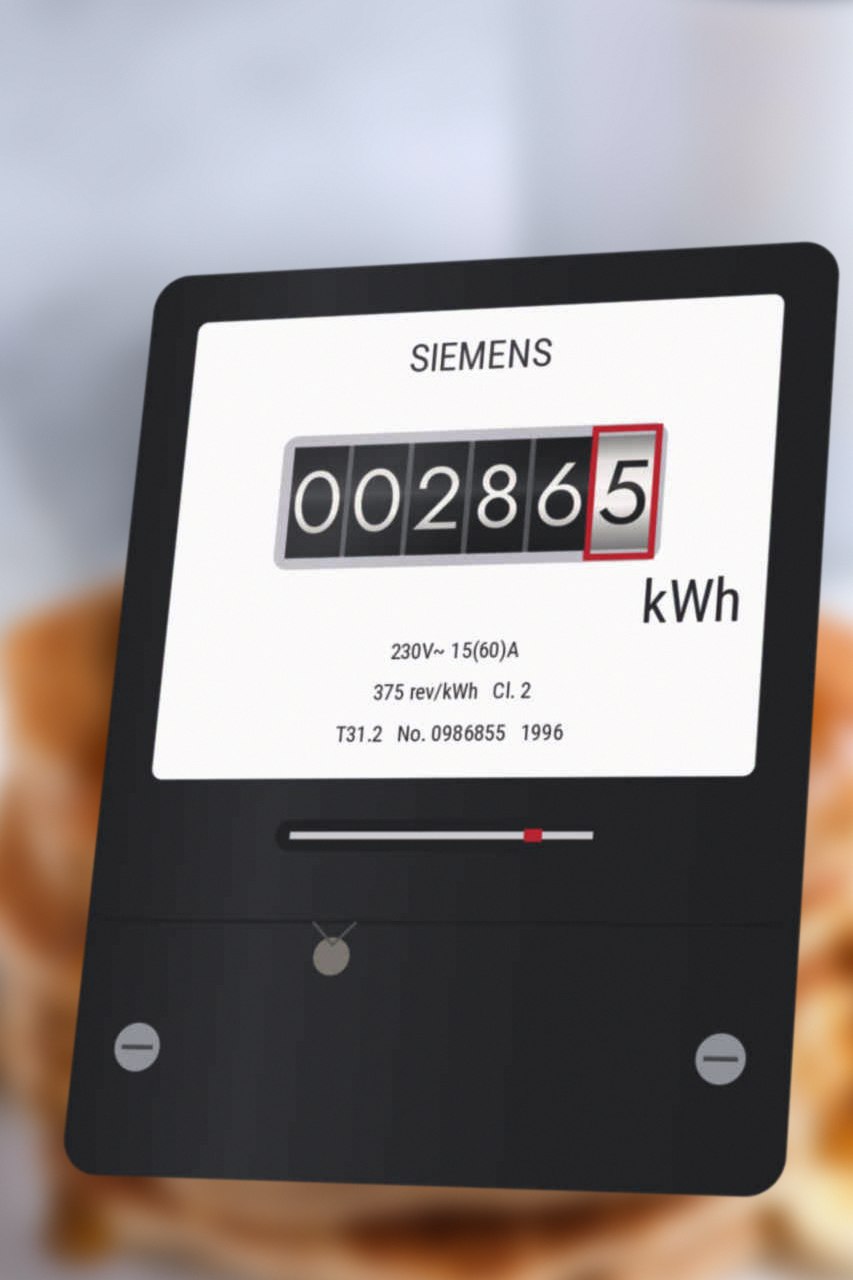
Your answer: **286.5** kWh
